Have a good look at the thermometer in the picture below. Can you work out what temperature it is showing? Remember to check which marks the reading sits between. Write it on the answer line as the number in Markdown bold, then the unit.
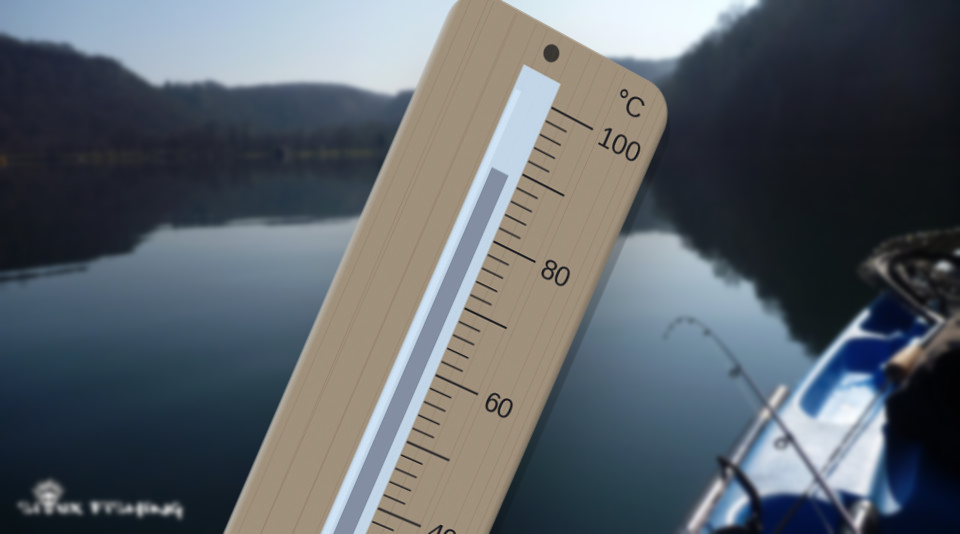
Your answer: **89** °C
